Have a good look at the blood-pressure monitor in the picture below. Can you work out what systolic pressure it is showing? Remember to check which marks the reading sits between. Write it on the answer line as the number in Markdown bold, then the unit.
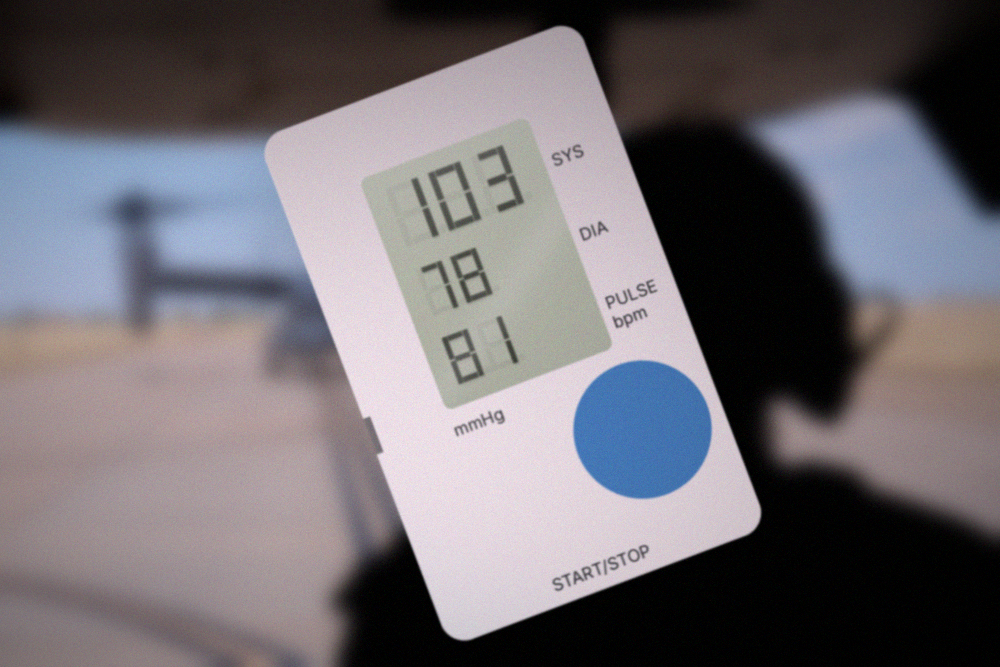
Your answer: **103** mmHg
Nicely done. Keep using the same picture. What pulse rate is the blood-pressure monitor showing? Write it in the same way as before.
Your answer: **81** bpm
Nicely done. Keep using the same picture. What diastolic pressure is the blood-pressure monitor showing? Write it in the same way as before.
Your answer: **78** mmHg
